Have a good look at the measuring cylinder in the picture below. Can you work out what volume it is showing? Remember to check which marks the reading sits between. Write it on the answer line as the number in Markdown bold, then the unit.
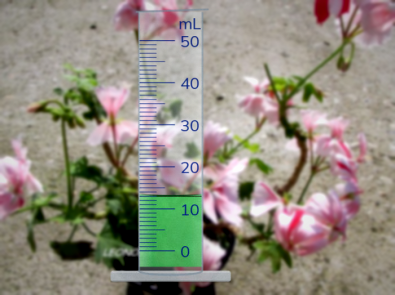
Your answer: **13** mL
